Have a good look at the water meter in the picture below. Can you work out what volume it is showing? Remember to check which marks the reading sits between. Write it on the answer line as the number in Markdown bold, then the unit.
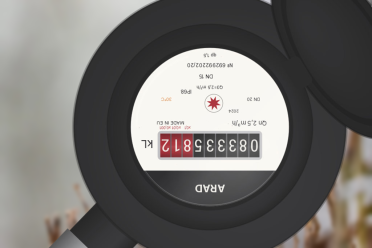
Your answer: **83335.812** kL
